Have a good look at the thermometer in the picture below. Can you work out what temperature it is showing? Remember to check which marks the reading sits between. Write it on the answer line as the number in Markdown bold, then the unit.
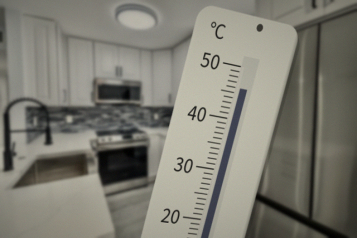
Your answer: **46** °C
